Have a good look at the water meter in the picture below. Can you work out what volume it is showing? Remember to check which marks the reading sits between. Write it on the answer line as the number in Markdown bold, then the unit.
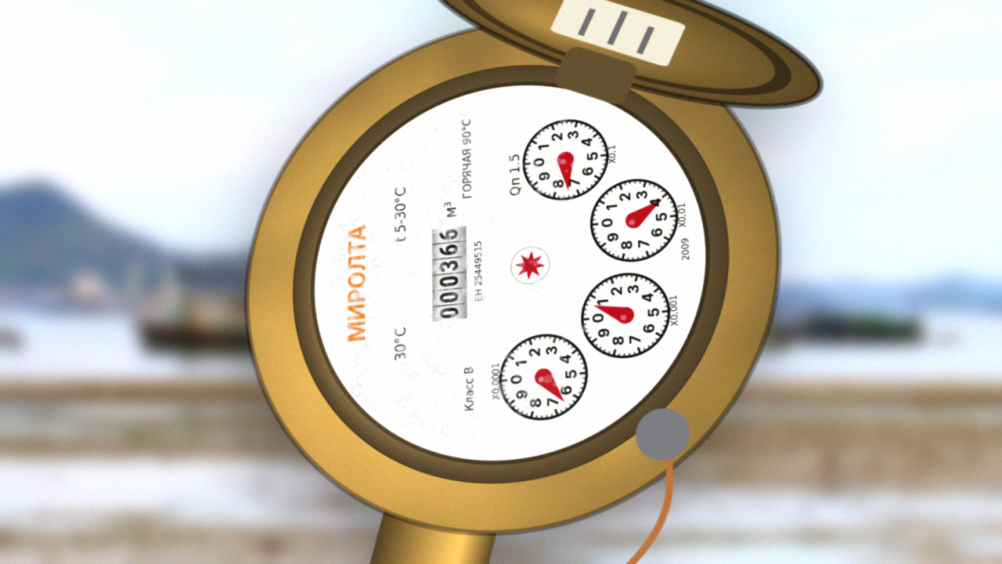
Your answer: **366.7406** m³
